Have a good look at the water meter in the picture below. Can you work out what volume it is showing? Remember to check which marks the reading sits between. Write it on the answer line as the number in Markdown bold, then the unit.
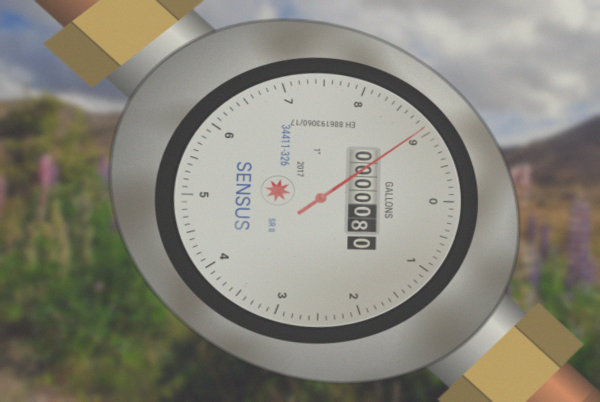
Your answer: **78.9** gal
